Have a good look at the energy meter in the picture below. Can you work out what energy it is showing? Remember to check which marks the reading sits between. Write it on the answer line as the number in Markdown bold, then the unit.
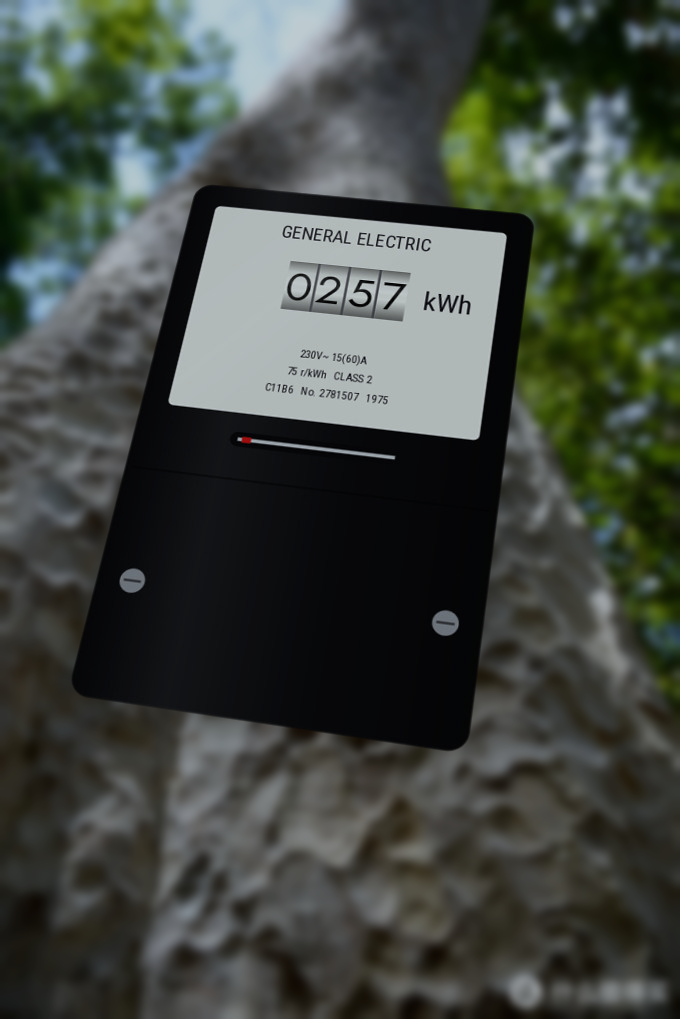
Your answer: **257** kWh
